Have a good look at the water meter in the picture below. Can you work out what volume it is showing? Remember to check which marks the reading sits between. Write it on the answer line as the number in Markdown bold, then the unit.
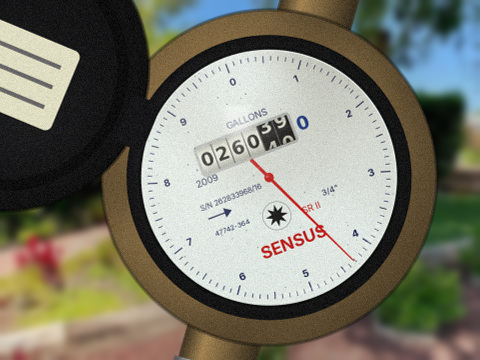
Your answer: **260394.3** gal
